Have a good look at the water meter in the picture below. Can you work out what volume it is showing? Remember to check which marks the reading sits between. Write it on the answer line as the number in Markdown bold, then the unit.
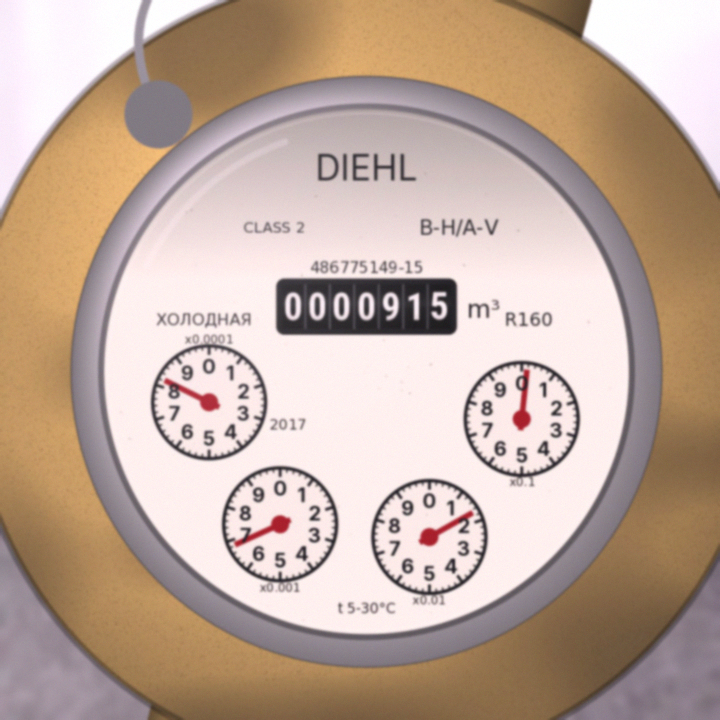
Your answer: **915.0168** m³
